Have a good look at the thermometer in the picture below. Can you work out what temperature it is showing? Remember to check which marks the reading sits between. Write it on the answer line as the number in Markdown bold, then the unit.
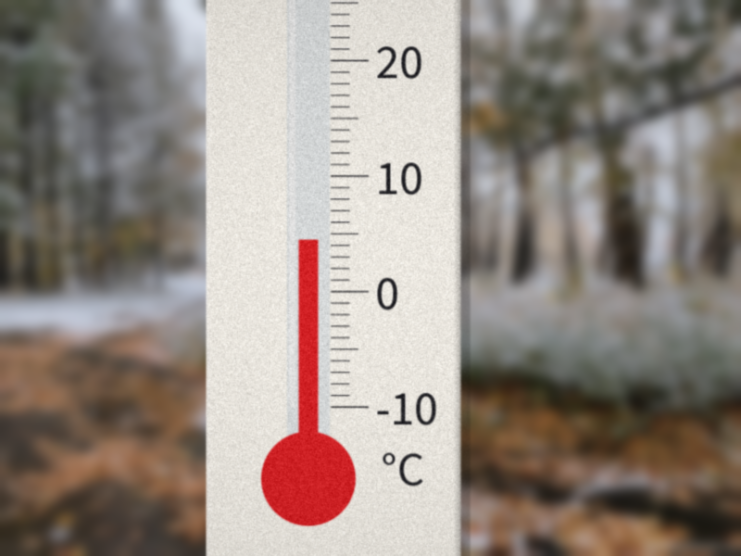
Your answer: **4.5** °C
